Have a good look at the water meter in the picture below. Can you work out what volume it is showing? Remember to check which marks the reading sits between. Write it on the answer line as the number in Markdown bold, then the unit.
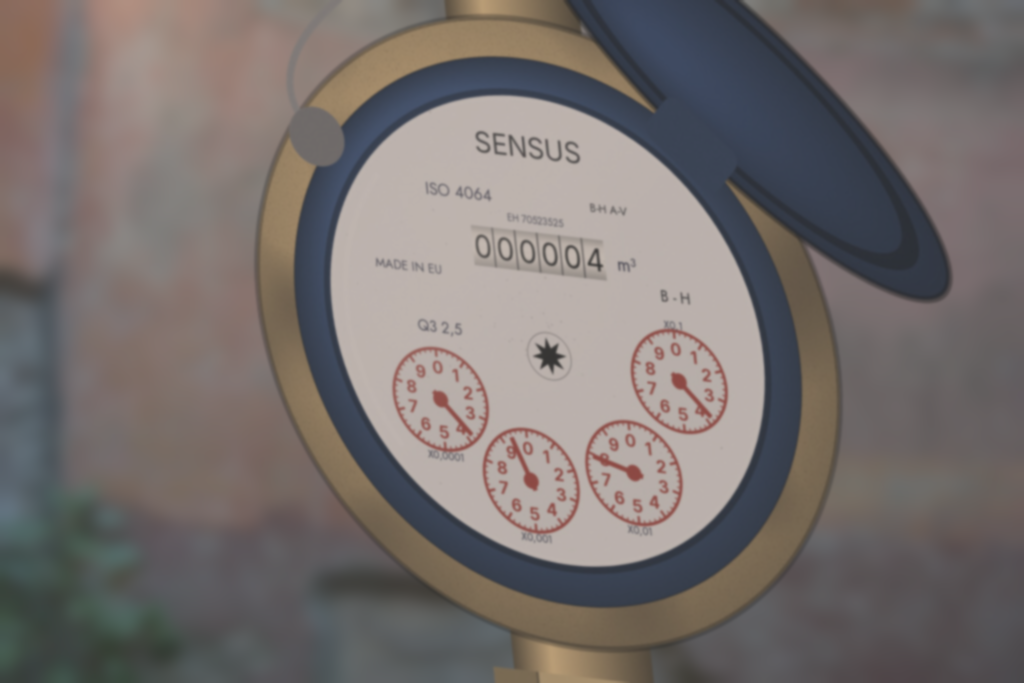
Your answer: **4.3793** m³
